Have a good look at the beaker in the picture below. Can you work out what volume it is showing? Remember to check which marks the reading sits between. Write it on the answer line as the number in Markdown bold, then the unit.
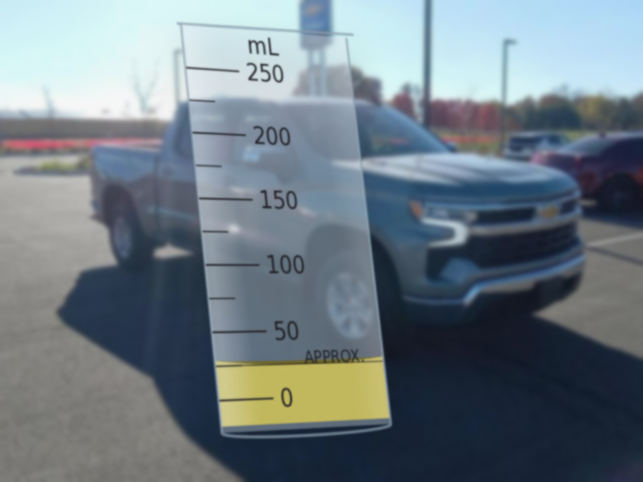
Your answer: **25** mL
